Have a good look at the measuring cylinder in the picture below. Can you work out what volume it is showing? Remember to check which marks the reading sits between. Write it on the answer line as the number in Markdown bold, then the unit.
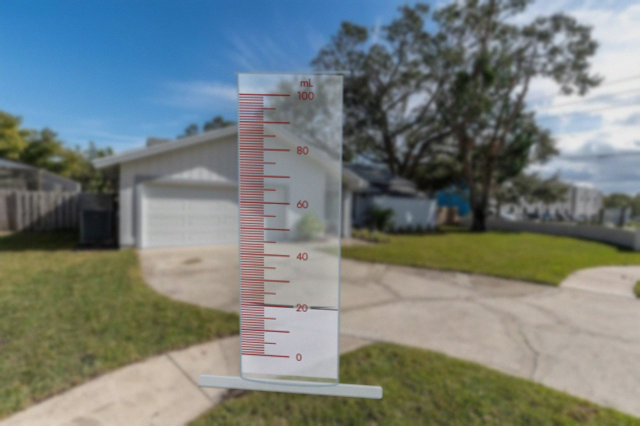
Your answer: **20** mL
